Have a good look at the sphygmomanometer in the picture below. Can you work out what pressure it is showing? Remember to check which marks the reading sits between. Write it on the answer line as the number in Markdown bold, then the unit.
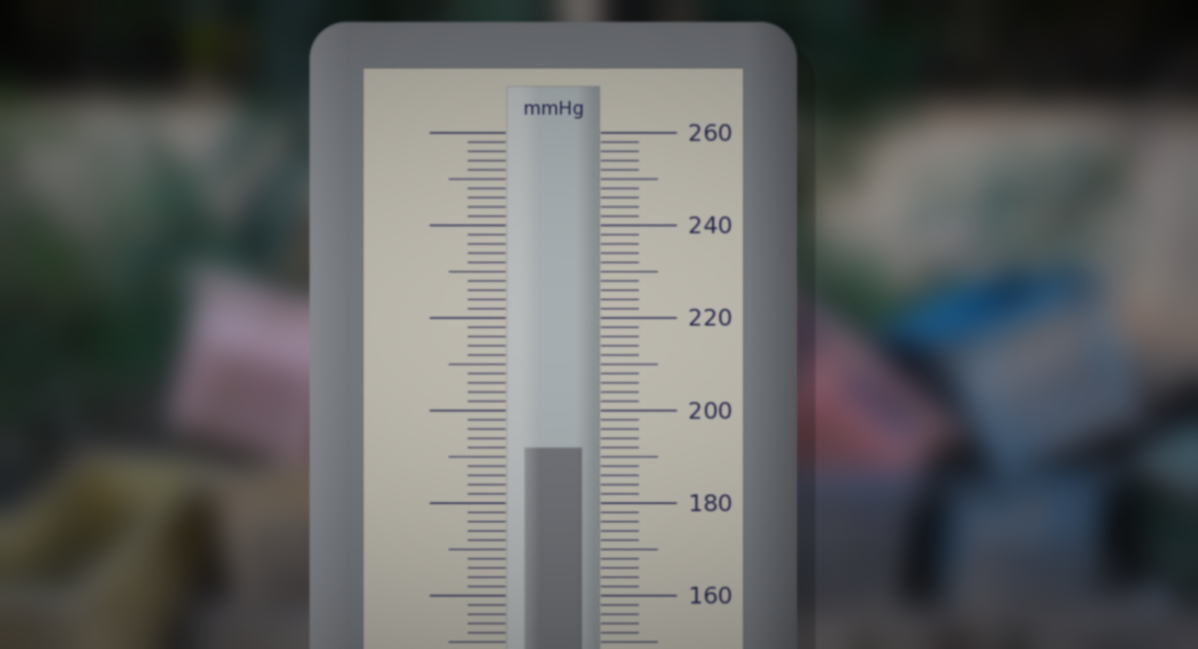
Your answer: **192** mmHg
